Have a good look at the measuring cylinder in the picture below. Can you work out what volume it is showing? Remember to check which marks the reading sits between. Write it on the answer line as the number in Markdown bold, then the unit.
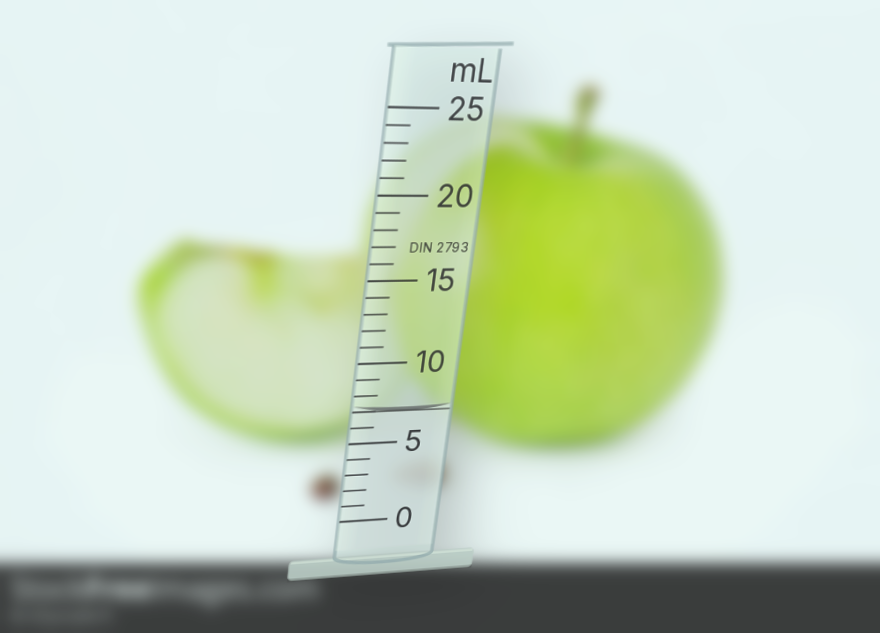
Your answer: **7** mL
